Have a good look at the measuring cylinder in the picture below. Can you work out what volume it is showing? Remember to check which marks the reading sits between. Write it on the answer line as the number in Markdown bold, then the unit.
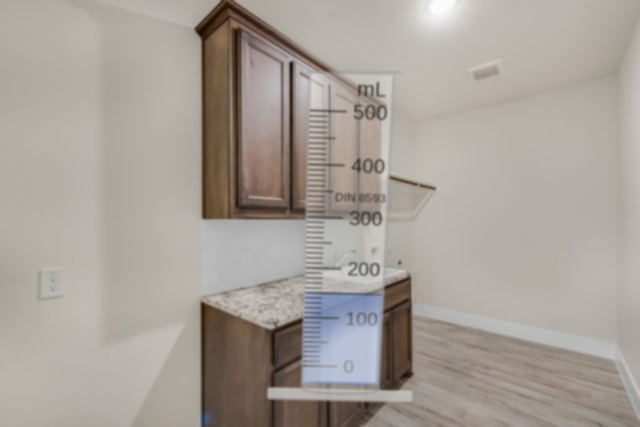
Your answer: **150** mL
